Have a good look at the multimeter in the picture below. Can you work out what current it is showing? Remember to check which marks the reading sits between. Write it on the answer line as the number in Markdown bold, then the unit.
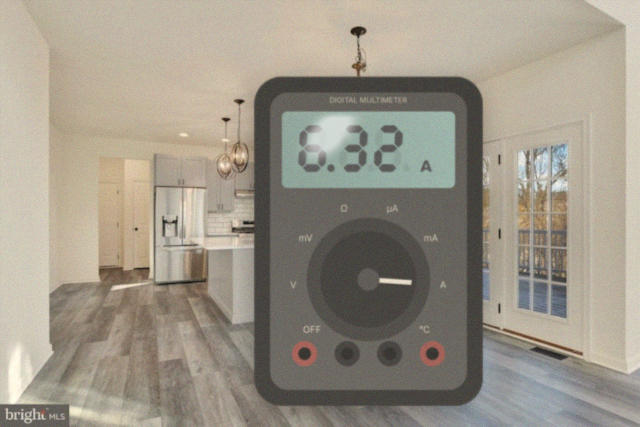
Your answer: **6.32** A
